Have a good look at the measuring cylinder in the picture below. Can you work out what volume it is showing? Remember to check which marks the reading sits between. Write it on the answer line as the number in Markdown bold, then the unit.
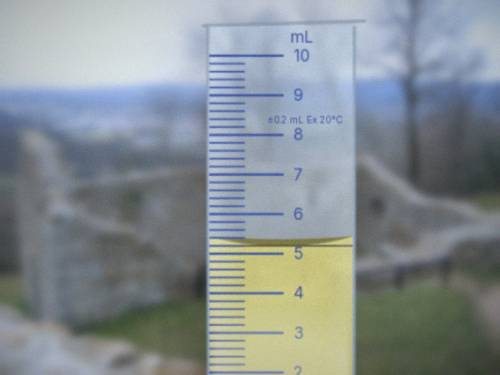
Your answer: **5.2** mL
